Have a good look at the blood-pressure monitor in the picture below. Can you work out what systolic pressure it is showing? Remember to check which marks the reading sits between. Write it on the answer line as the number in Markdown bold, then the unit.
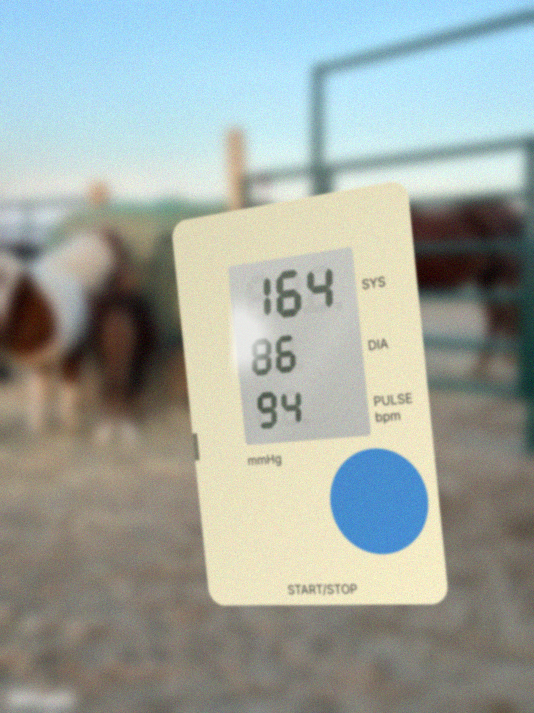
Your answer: **164** mmHg
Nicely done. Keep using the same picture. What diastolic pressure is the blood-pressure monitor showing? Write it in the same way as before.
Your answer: **86** mmHg
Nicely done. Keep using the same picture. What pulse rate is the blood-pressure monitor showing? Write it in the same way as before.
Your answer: **94** bpm
